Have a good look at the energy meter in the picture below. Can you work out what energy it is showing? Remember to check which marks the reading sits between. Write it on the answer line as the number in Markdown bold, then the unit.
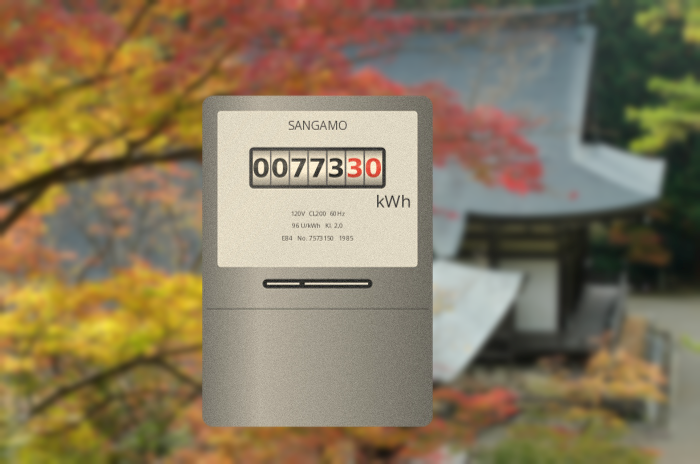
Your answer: **773.30** kWh
